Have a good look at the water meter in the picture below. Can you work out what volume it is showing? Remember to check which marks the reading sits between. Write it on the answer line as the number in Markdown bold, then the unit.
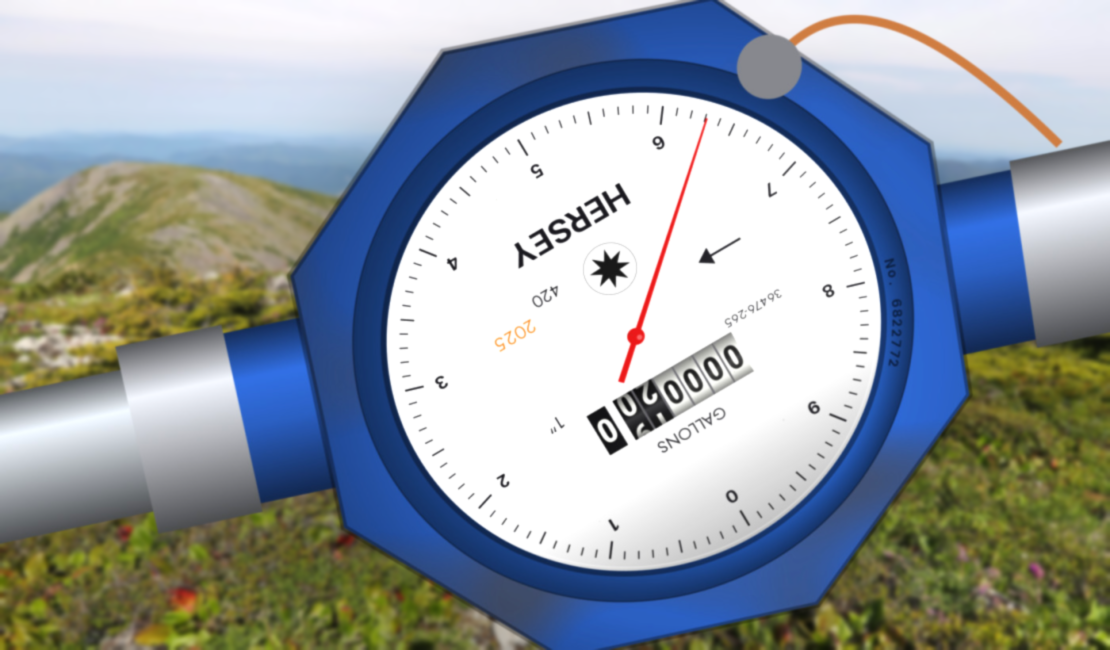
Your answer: **196.3** gal
